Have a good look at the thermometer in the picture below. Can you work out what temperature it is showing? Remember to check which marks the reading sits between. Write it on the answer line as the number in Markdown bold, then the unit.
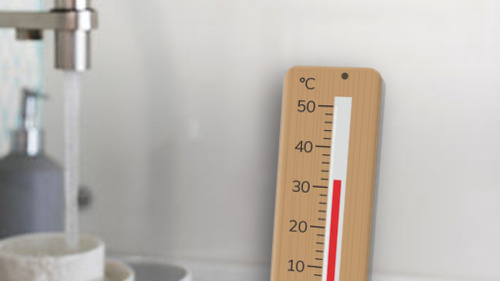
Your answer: **32** °C
